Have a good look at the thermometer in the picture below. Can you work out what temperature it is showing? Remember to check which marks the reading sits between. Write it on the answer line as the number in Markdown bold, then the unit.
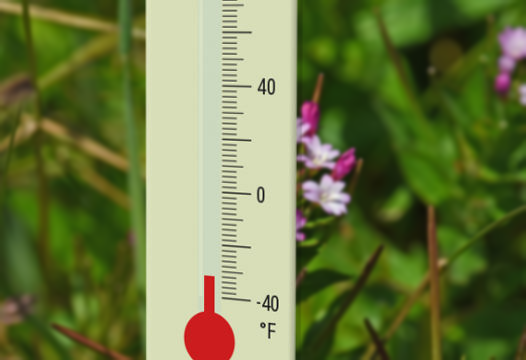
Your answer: **-32** °F
